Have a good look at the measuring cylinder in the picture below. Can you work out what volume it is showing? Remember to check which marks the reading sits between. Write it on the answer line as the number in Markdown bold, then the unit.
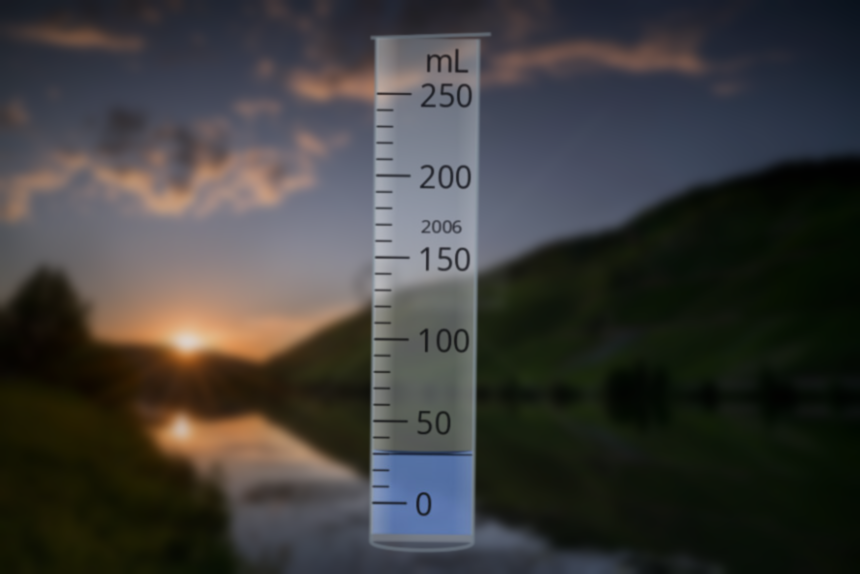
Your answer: **30** mL
